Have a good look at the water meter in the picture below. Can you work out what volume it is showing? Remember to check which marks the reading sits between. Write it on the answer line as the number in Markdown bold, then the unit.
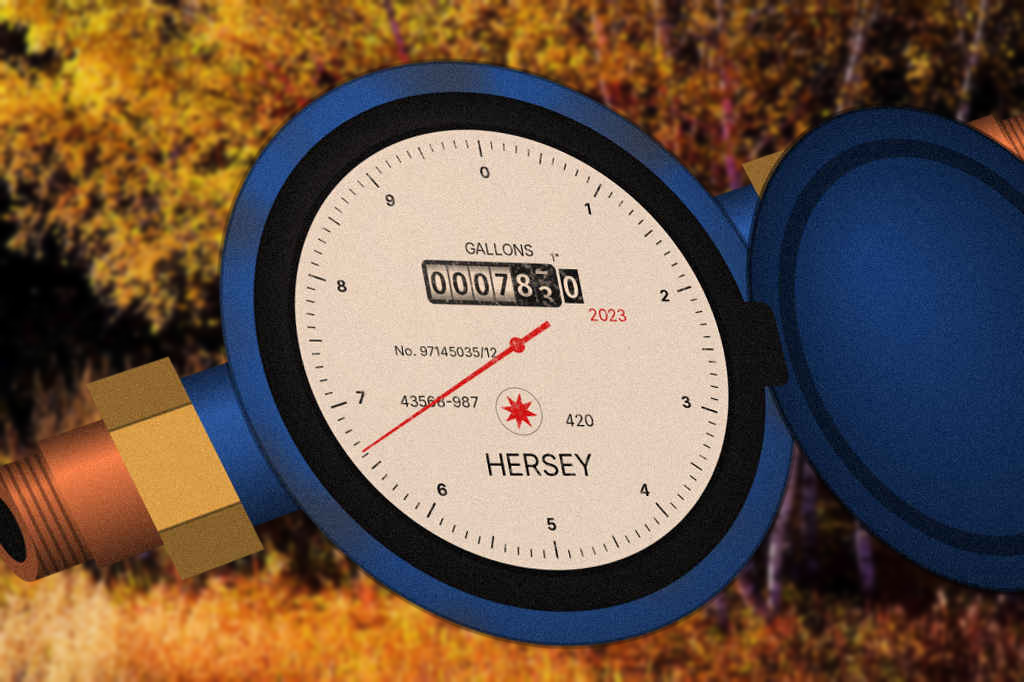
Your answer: **7826.6** gal
